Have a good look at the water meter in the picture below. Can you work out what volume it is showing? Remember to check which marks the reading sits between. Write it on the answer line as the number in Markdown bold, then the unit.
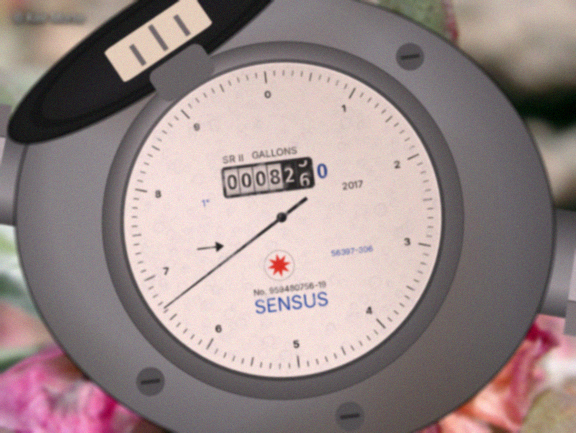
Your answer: **8256.6** gal
